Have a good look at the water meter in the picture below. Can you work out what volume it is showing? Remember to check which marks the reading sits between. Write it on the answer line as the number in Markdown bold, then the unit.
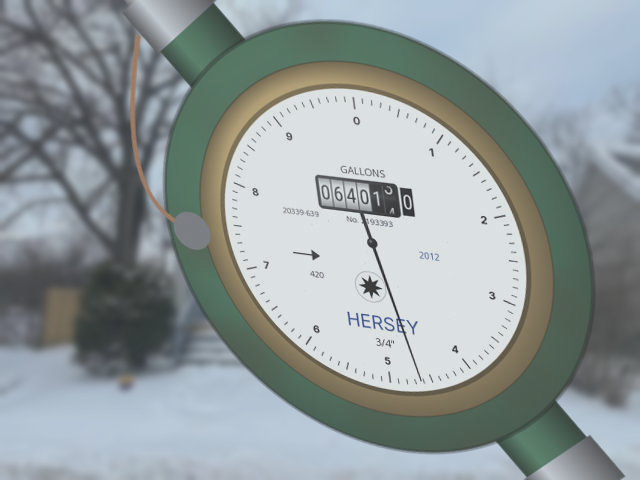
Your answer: **640134.6** gal
